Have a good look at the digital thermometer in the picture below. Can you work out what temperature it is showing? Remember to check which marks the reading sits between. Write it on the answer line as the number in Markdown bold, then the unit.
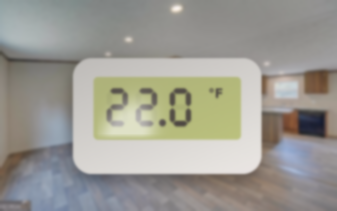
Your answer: **22.0** °F
